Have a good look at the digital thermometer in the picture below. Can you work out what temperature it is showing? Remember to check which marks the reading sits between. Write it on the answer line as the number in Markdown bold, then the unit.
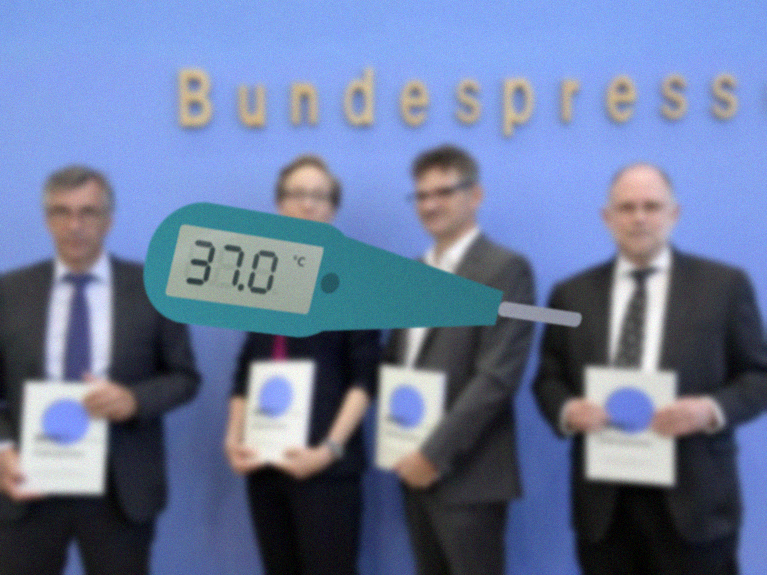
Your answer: **37.0** °C
